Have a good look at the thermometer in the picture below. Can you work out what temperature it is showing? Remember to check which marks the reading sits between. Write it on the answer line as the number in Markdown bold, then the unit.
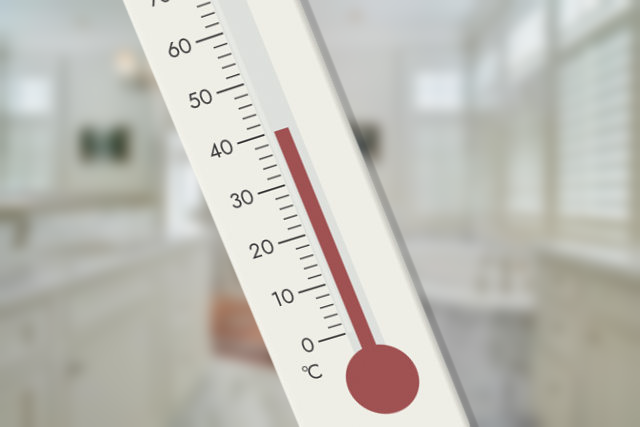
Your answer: **40** °C
